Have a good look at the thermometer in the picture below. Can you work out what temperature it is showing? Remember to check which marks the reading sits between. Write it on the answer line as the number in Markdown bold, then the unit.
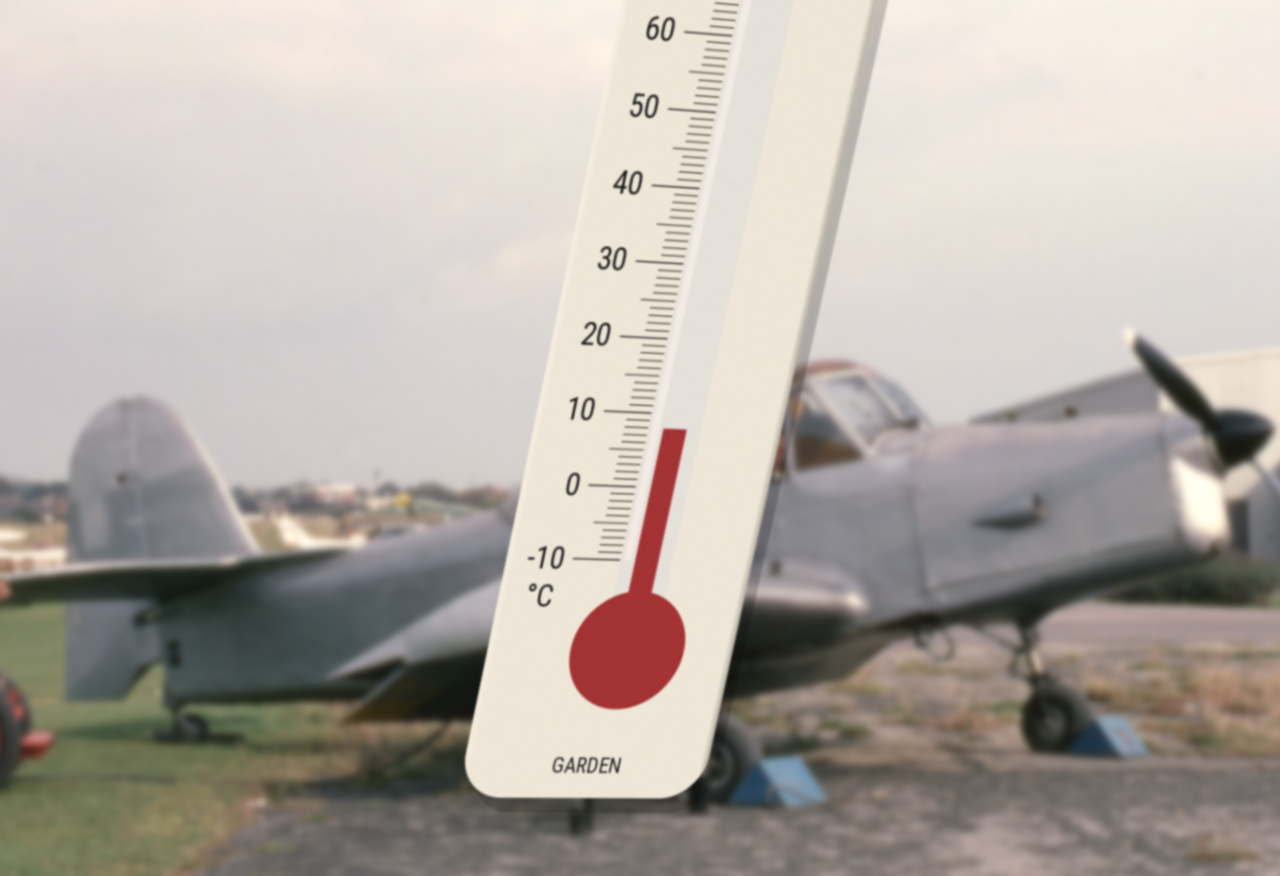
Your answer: **8** °C
